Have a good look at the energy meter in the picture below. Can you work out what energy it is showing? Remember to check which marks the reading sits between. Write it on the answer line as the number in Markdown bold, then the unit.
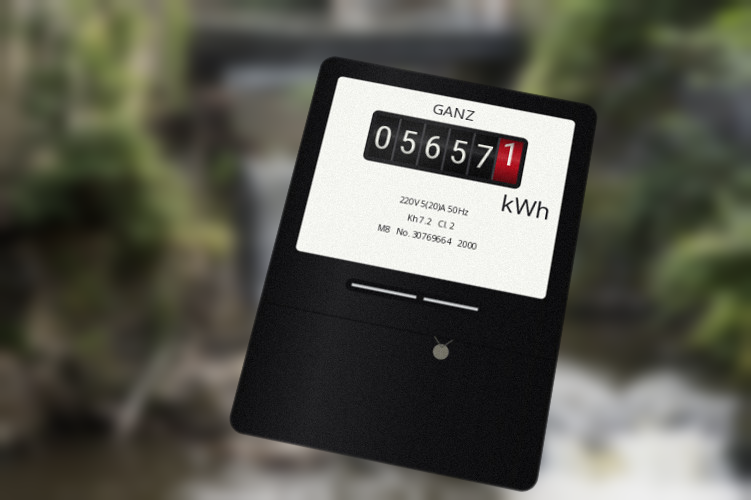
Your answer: **5657.1** kWh
